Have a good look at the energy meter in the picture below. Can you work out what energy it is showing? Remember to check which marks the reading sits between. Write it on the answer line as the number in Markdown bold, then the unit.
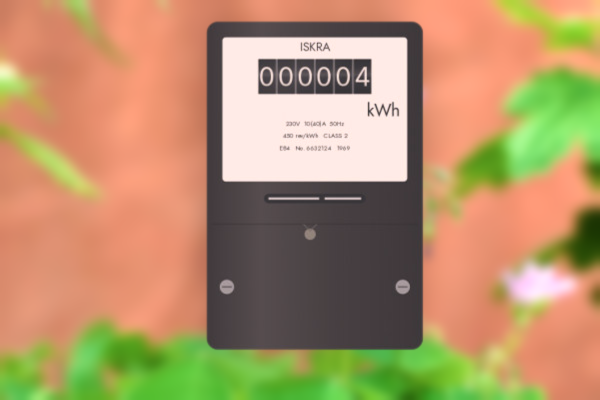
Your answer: **4** kWh
